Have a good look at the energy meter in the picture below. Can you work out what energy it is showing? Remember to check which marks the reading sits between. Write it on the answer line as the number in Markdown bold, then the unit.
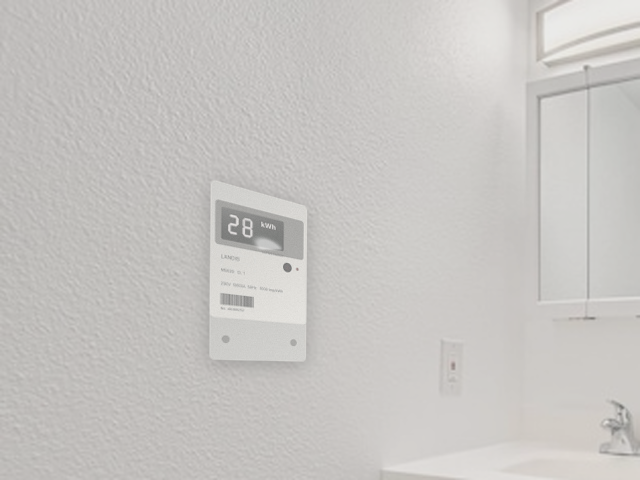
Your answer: **28** kWh
